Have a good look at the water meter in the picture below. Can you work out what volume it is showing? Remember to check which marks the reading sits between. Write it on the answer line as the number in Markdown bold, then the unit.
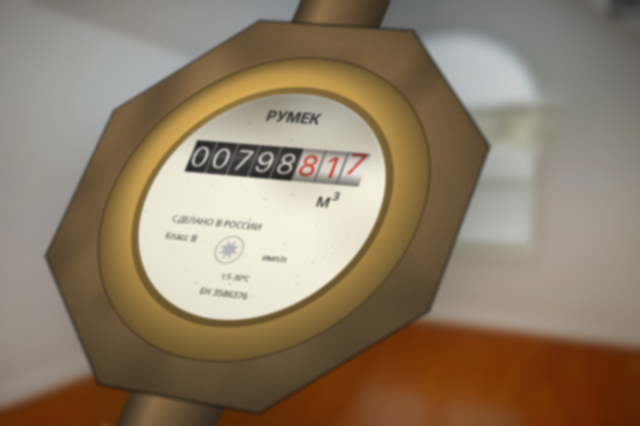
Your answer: **798.817** m³
